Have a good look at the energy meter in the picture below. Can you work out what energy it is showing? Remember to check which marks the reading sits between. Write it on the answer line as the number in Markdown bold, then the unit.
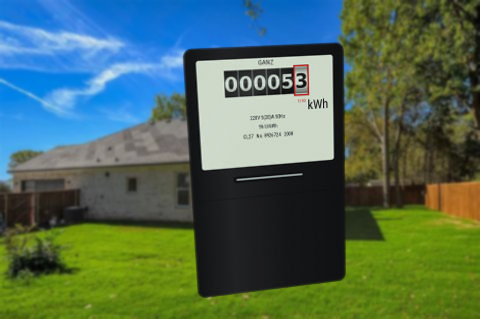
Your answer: **5.3** kWh
